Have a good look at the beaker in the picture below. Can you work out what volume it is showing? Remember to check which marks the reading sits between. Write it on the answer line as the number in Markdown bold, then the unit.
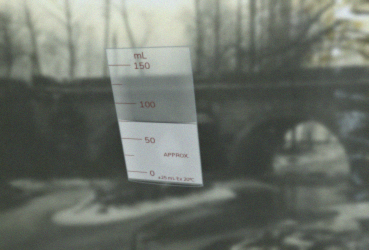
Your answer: **75** mL
